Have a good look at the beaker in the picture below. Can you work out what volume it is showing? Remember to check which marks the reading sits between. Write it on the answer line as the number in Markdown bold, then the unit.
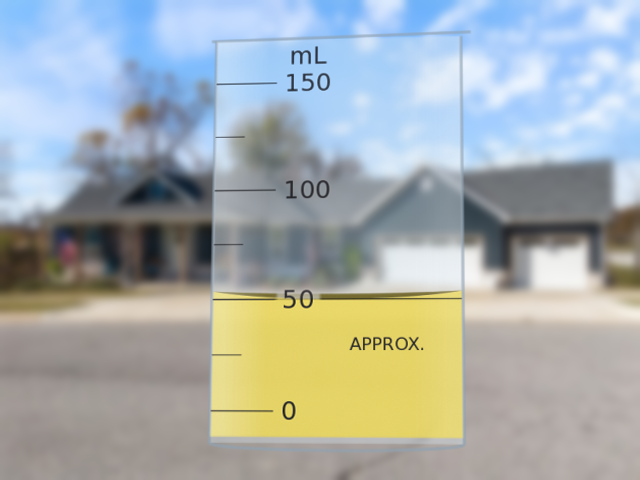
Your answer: **50** mL
